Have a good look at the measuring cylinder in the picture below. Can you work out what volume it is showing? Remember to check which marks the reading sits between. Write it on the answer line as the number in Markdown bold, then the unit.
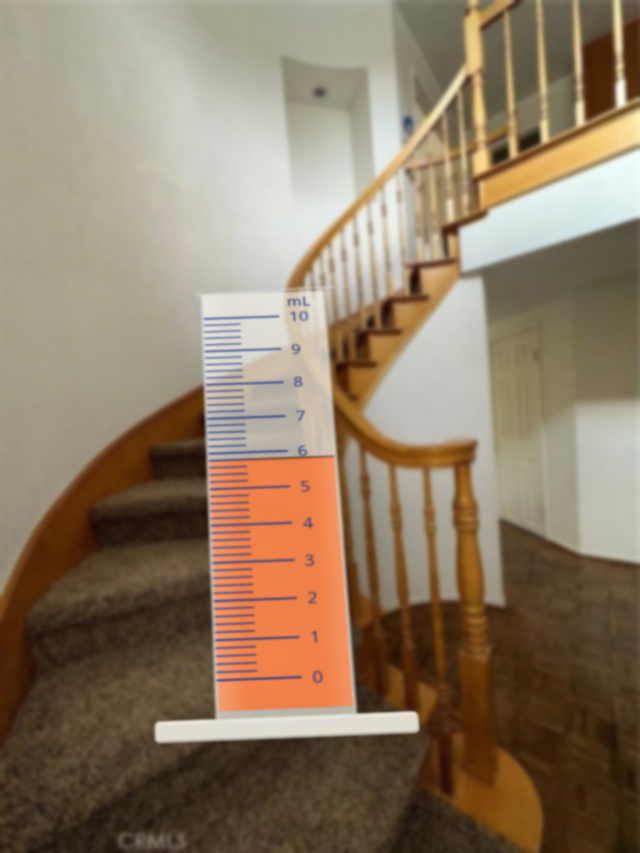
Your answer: **5.8** mL
